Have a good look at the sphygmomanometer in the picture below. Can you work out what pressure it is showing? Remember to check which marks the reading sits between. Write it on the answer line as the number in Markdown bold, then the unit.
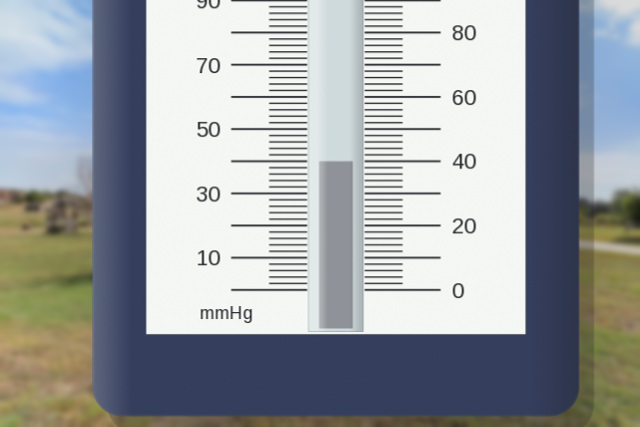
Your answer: **40** mmHg
